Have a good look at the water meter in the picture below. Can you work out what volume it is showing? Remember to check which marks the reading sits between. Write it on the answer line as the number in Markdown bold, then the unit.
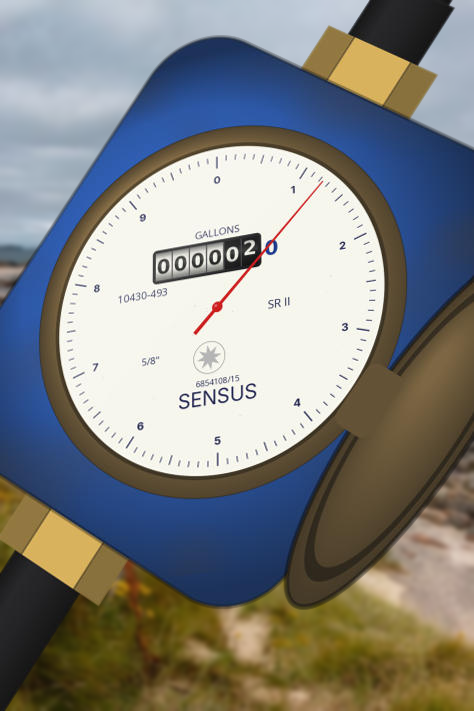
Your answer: **21.2** gal
